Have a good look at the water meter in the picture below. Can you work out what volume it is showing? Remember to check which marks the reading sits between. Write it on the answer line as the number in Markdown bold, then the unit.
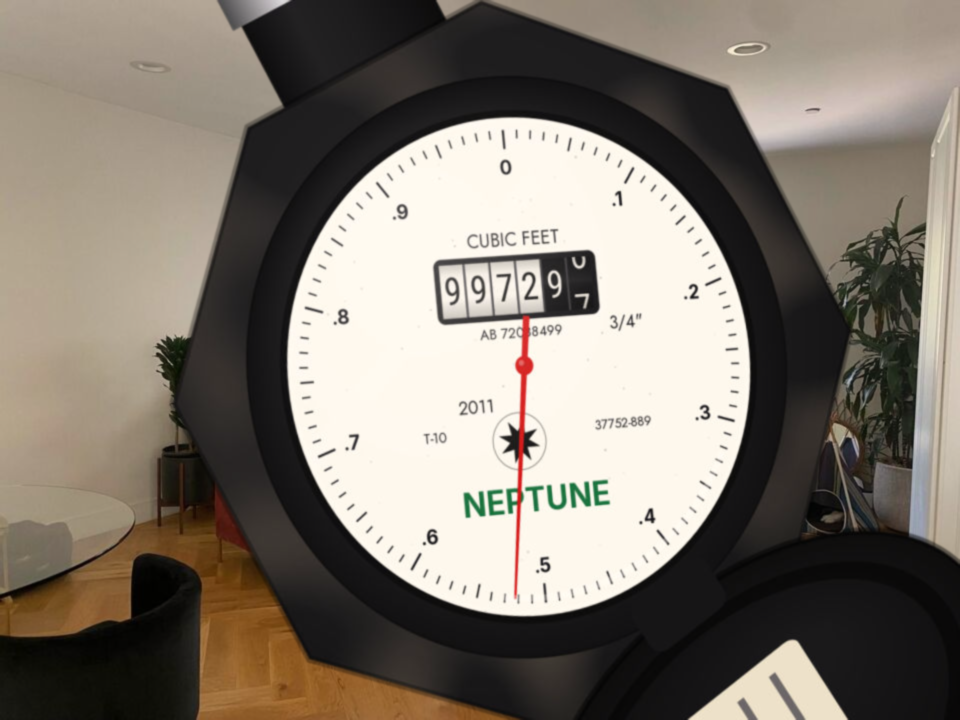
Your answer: **997296.52** ft³
